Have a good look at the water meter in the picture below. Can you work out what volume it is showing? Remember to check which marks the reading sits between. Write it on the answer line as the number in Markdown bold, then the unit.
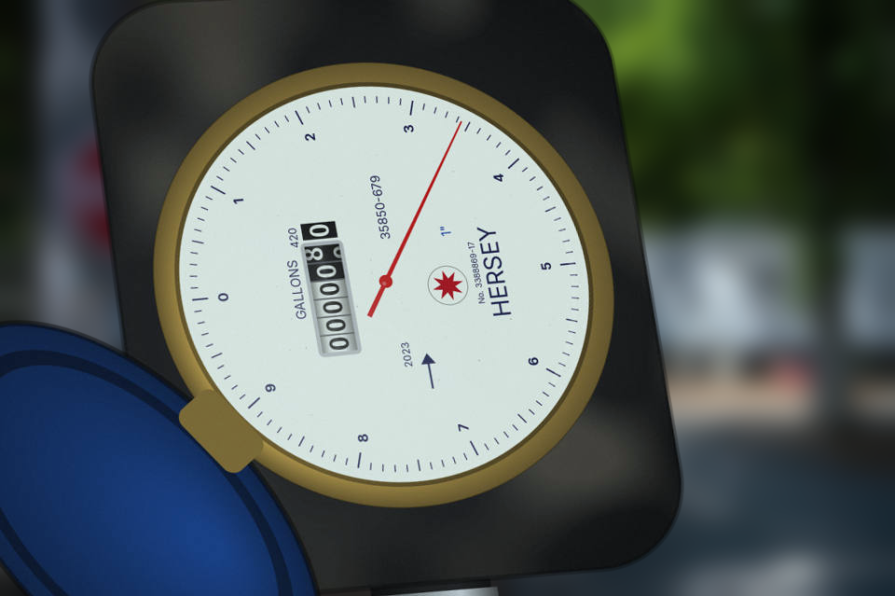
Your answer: **83.4** gal
